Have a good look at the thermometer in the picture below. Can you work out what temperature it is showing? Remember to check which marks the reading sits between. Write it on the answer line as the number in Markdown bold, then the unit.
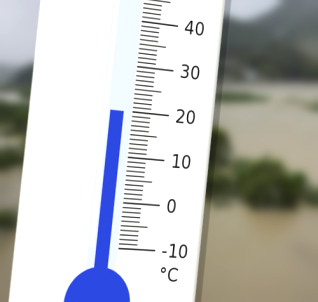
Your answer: **20** °C
